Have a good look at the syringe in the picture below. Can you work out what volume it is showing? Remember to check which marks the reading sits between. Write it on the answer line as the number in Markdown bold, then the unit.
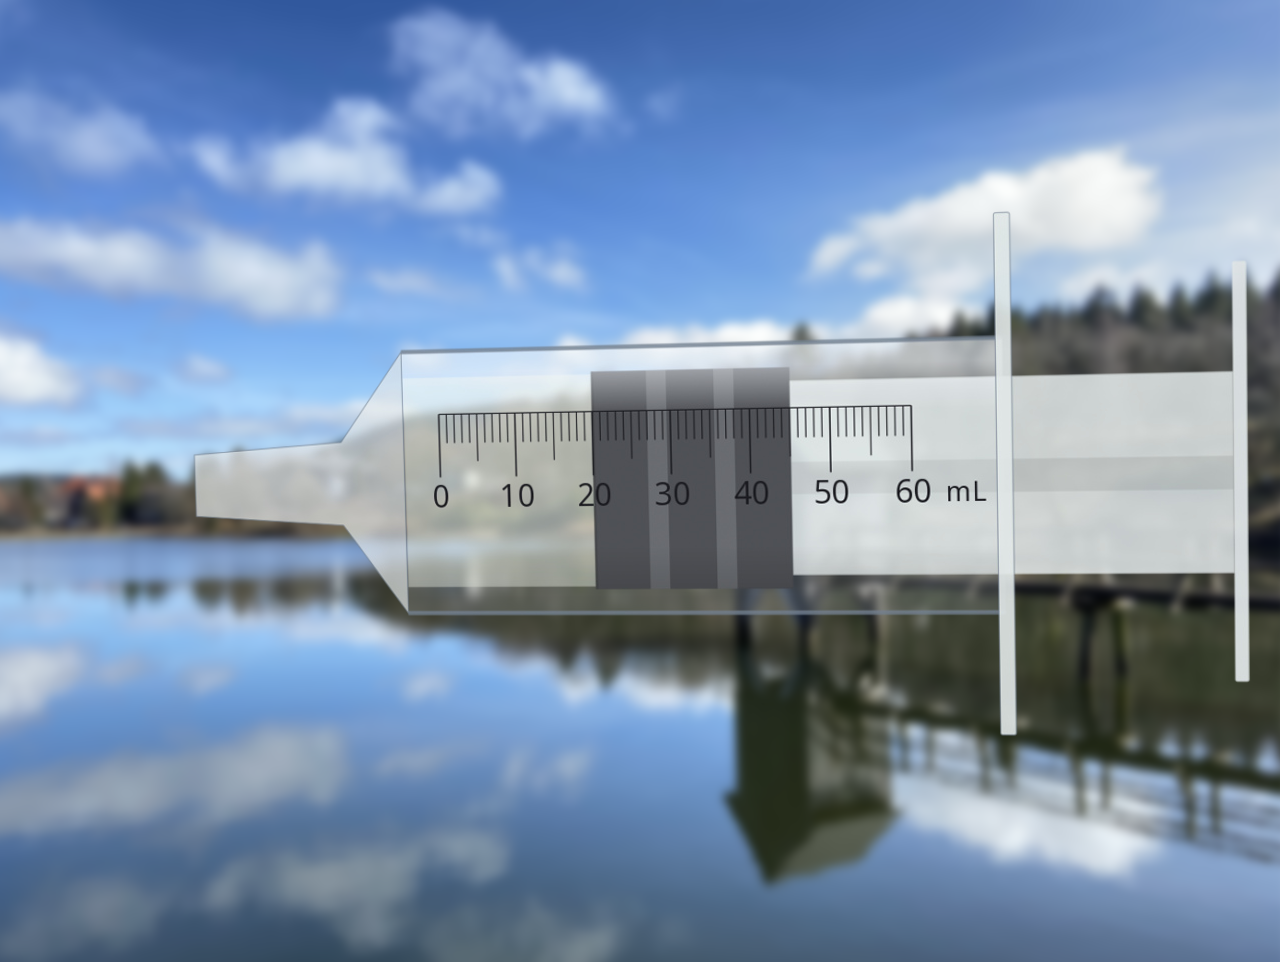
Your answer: **20** mL
